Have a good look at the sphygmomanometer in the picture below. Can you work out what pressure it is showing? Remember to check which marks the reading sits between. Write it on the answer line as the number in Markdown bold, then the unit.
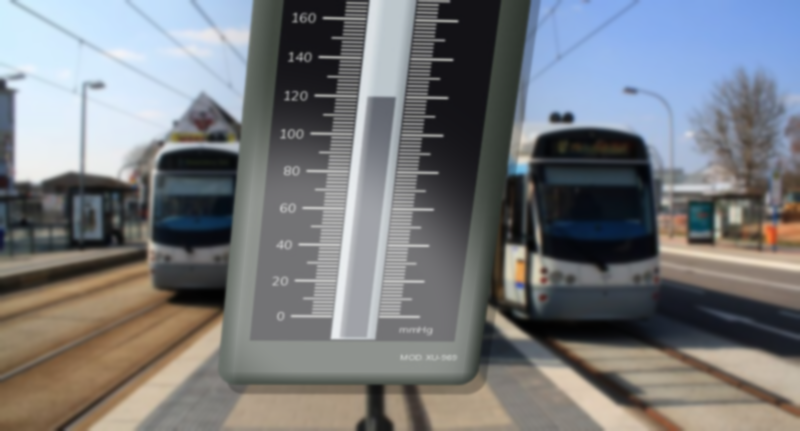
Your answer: **120** mmHg
